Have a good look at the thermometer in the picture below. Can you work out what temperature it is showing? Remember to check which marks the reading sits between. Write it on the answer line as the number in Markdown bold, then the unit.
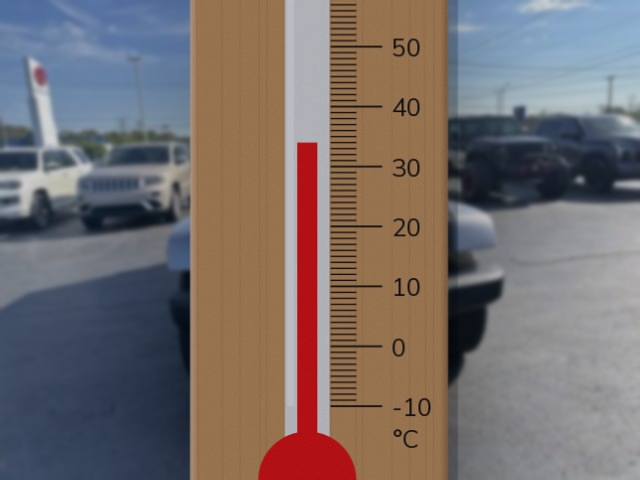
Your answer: **34** °C
